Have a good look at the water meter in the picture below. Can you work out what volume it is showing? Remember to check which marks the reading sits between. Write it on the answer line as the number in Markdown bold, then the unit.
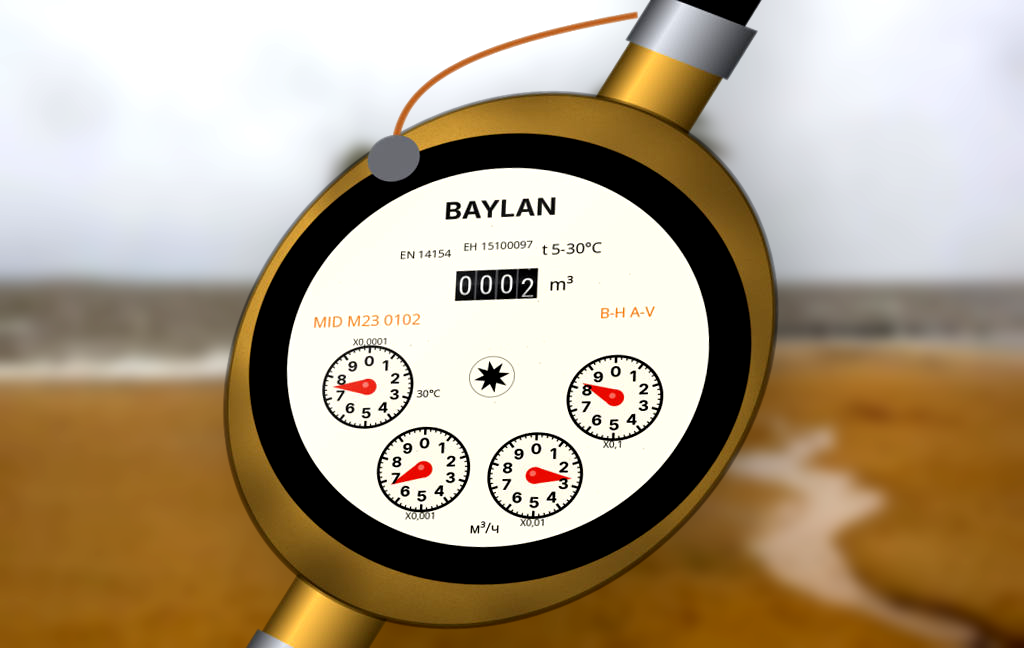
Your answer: **1.8267** m³
